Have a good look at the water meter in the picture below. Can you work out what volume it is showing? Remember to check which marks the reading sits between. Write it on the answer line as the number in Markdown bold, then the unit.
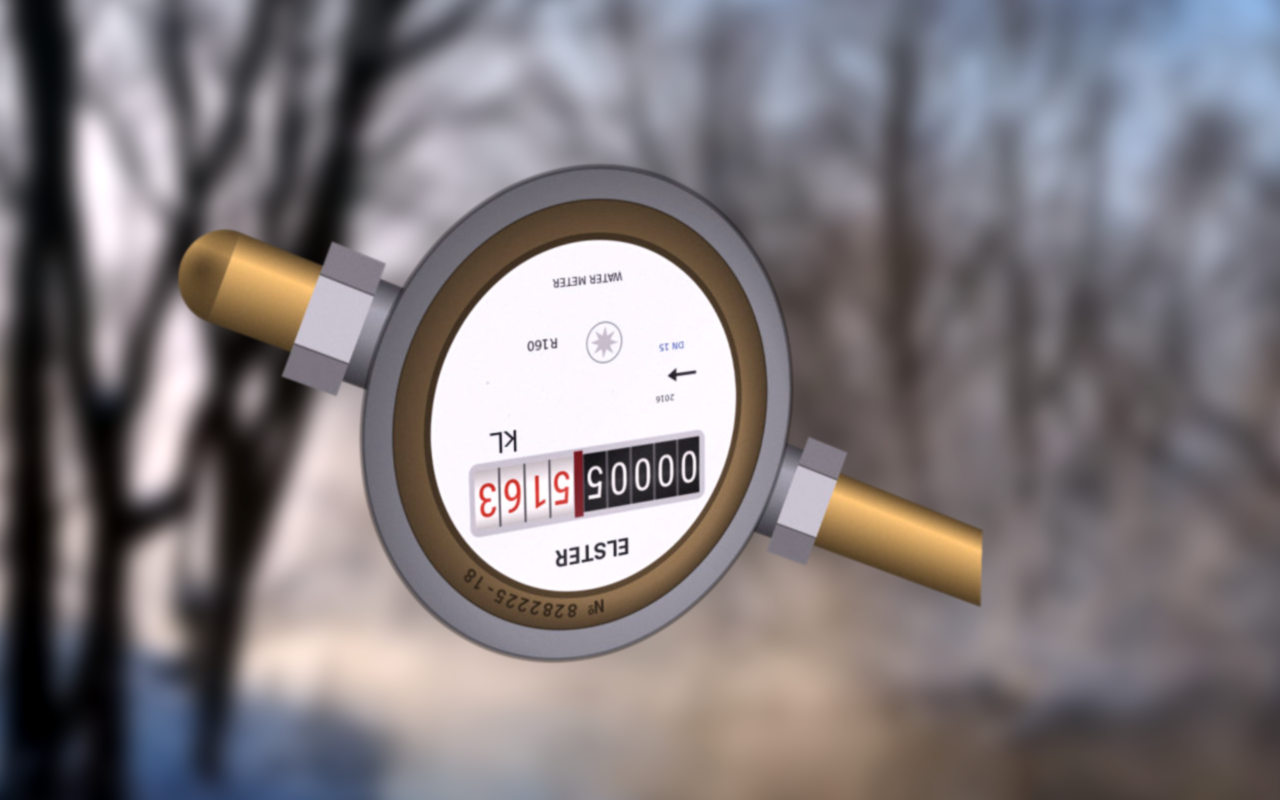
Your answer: **5.5163** kL
